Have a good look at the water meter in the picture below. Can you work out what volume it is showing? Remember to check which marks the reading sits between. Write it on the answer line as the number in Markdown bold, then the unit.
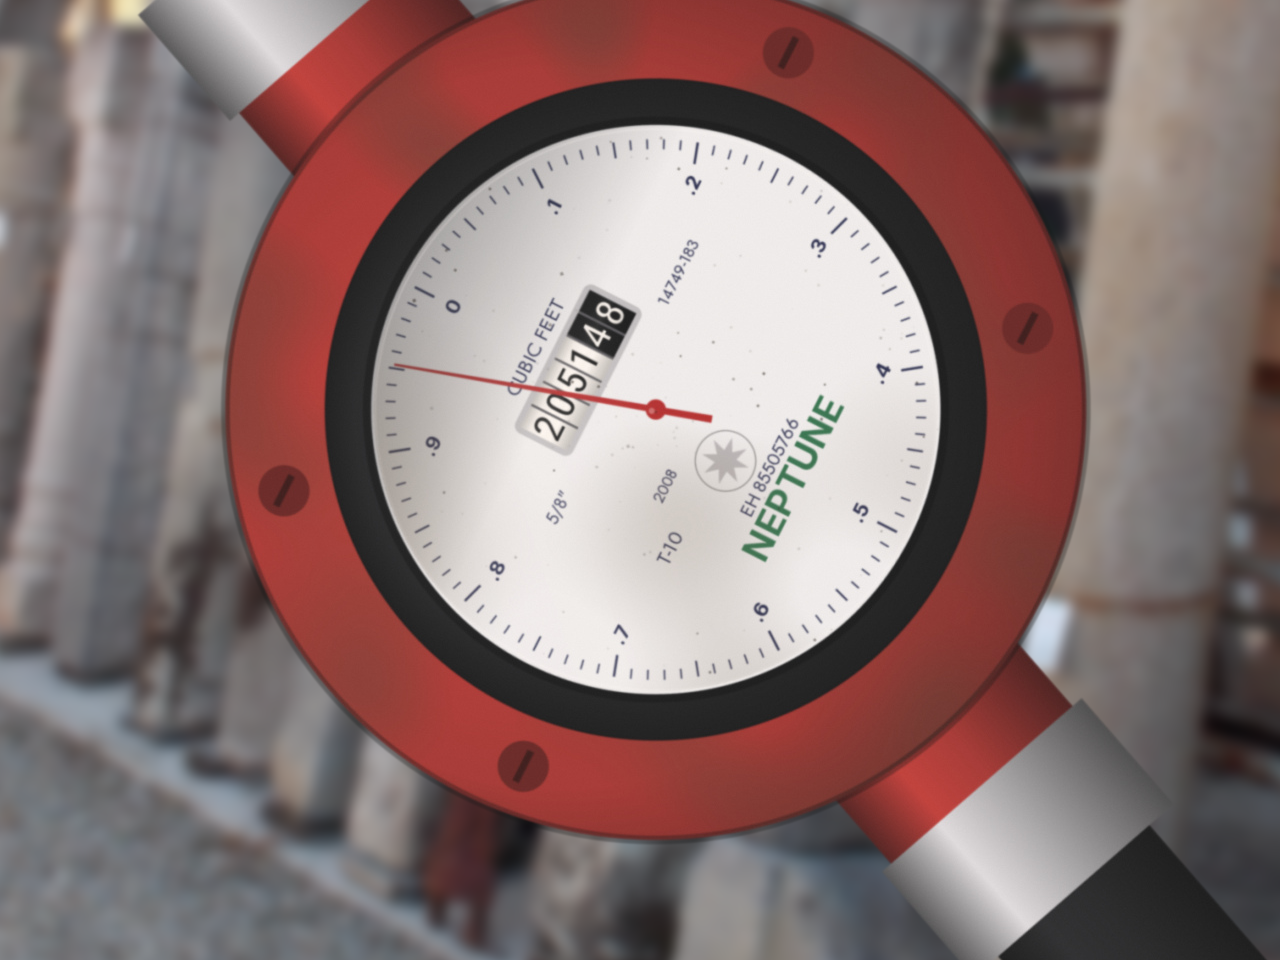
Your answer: **205147.95** ft³
